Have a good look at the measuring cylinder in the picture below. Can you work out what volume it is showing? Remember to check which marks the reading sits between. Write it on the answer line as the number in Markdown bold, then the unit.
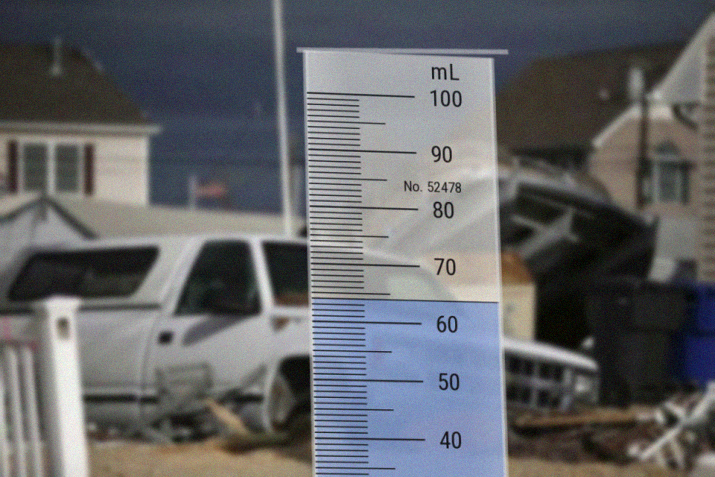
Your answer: **64** mL
